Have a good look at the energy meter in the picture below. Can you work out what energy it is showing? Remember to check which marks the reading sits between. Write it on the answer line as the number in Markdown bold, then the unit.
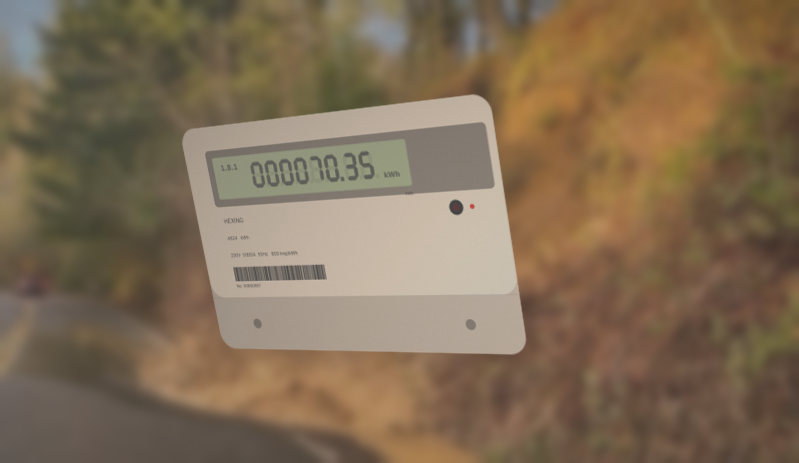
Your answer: **70.35** kWh
